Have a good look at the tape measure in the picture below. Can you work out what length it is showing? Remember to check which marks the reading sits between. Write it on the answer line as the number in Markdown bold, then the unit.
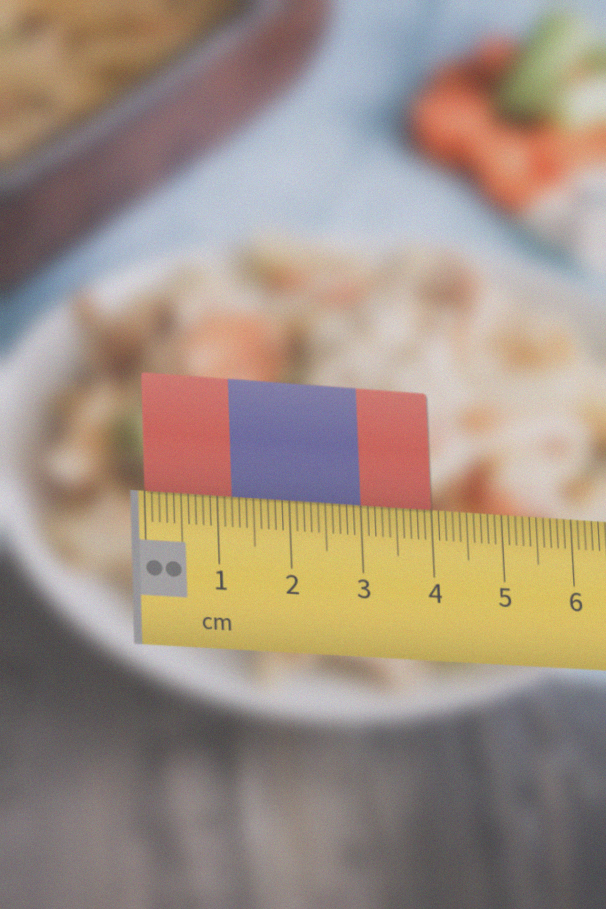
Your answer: **4** cm
